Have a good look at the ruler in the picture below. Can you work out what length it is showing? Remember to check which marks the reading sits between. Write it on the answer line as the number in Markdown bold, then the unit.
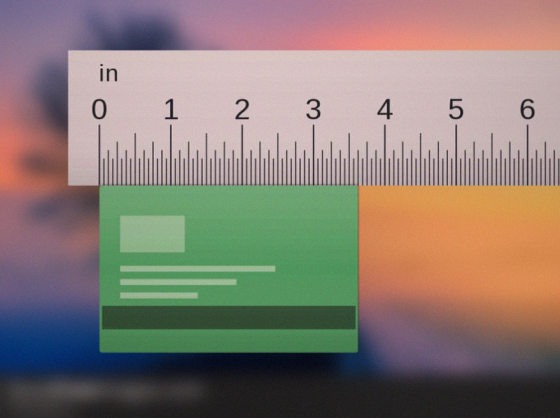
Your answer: **3.625** in
